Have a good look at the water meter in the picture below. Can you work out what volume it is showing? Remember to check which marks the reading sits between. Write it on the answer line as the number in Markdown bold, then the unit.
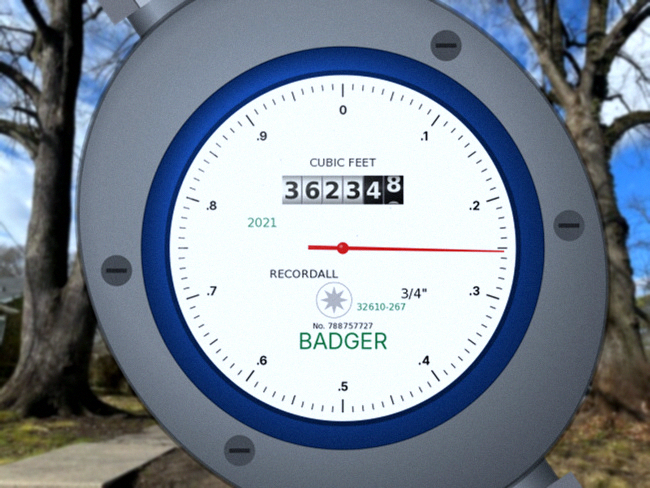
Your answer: **362348.25** ft³
